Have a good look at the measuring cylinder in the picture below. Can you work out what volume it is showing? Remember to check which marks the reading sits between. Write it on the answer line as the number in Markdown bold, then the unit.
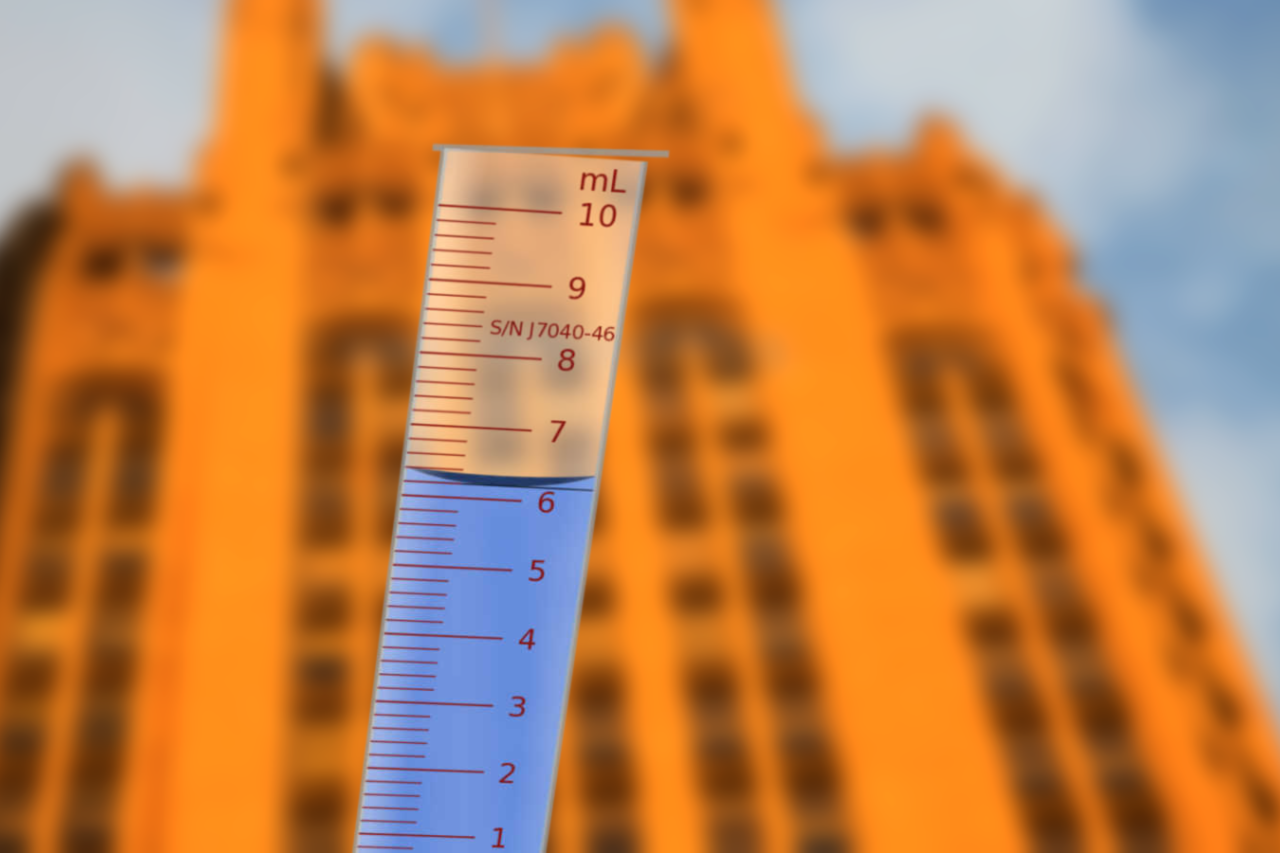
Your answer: **6.2** mL
